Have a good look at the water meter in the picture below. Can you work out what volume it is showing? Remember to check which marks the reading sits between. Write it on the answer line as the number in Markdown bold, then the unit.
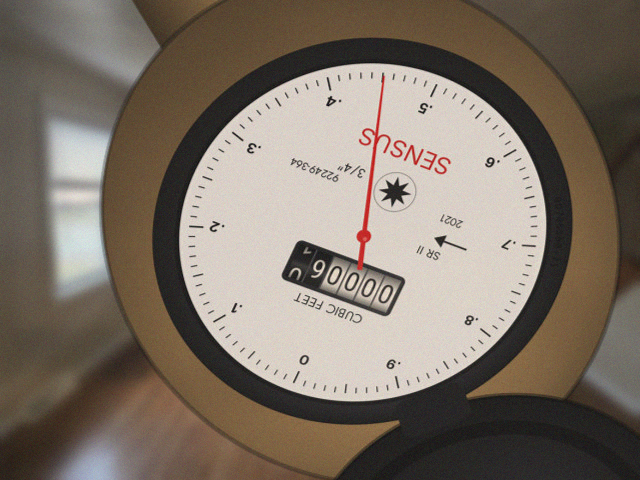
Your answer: **60.45** ft³
